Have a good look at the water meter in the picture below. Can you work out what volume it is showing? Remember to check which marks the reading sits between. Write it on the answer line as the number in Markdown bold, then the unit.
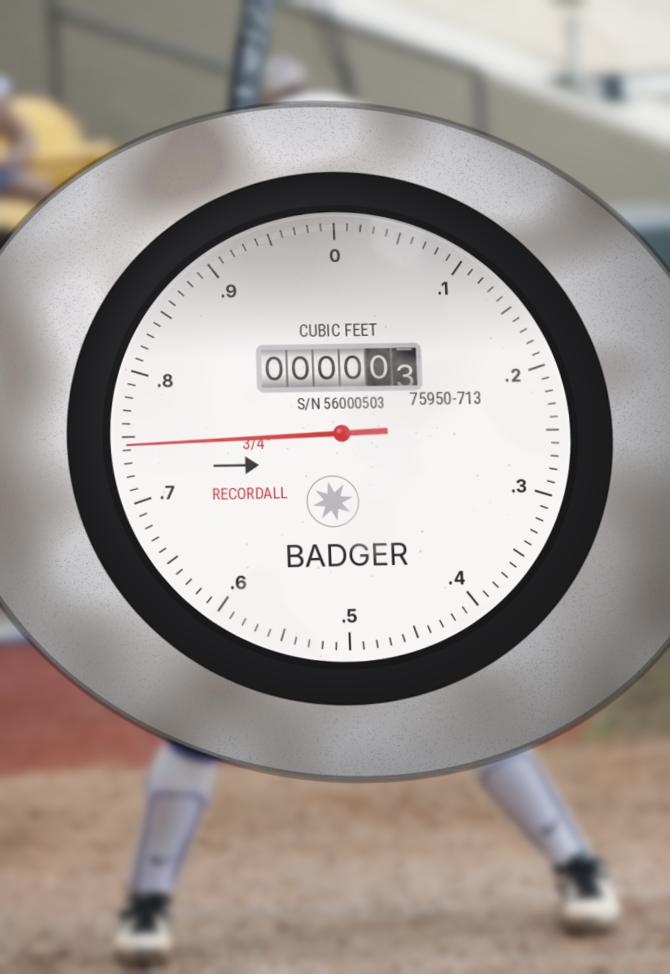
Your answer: **2.74** ft³
